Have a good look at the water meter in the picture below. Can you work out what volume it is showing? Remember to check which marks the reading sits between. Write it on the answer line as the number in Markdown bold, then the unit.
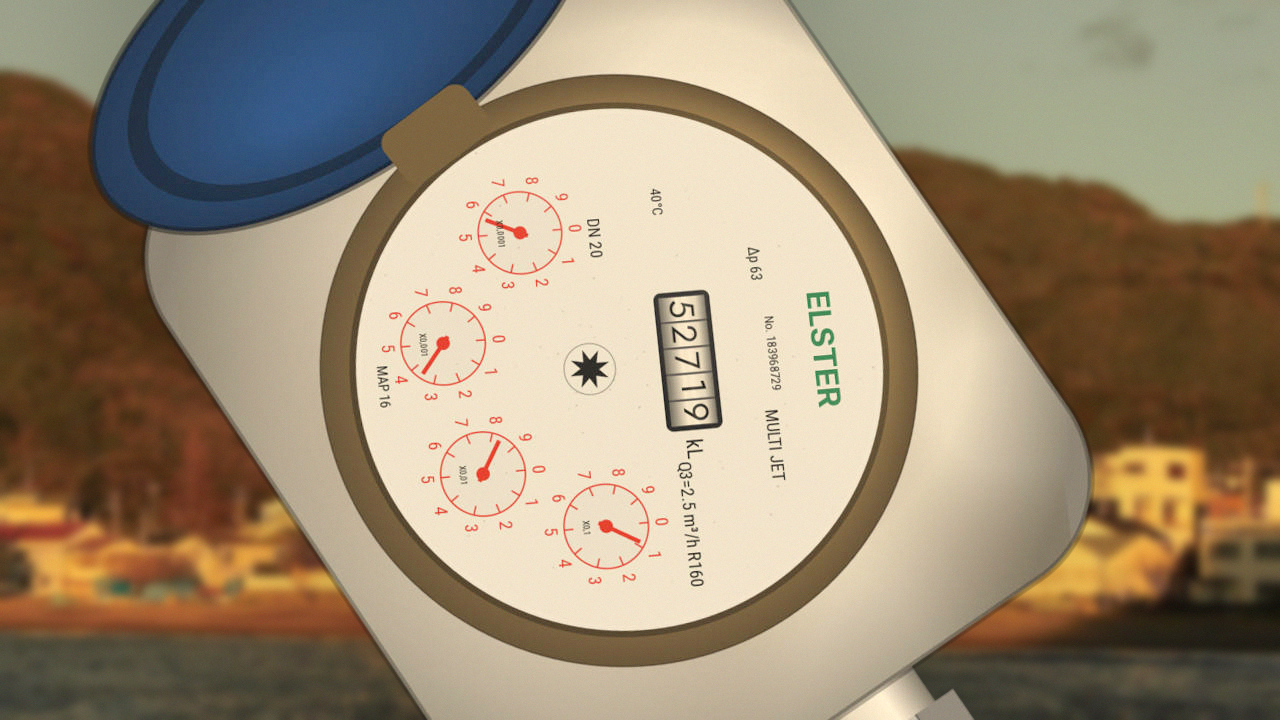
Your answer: **52719.0835** kL
